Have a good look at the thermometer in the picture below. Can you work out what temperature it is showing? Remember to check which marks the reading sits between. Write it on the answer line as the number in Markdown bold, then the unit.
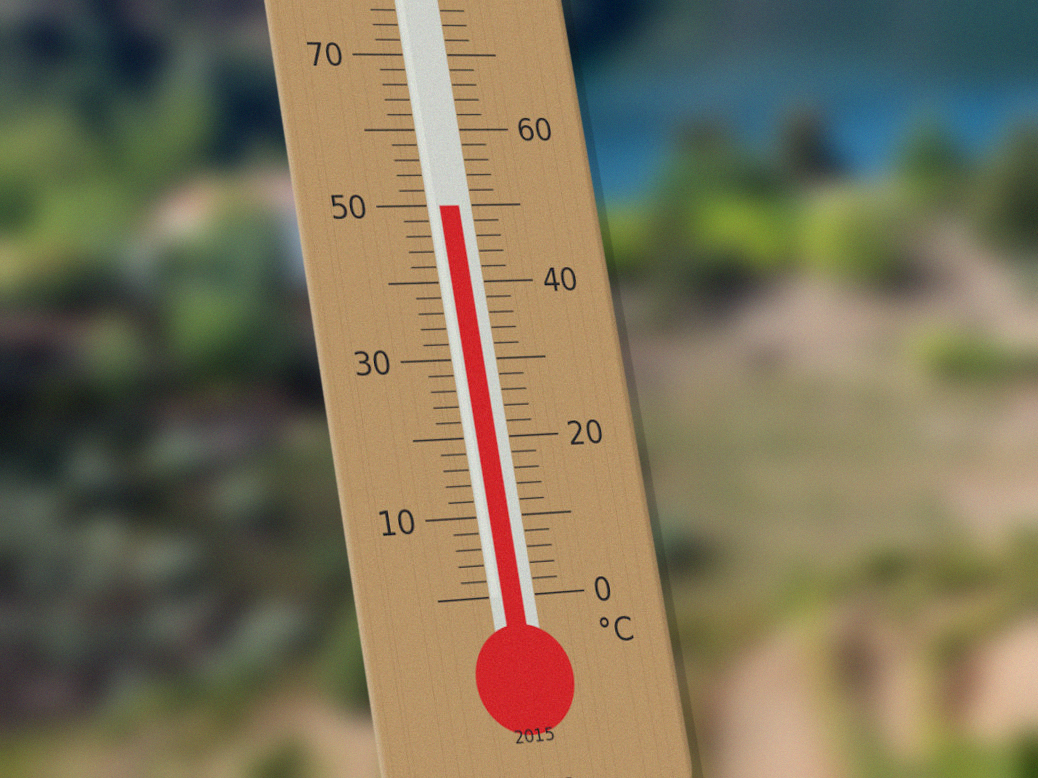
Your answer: **50** °C
